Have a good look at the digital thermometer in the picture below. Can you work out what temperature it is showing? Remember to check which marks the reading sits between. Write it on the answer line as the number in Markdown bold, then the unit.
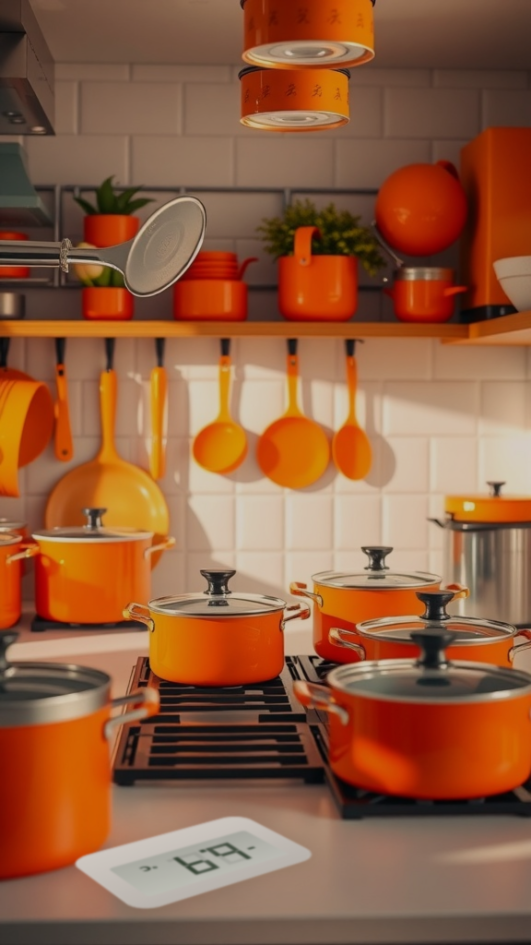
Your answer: **-6.9** °C
